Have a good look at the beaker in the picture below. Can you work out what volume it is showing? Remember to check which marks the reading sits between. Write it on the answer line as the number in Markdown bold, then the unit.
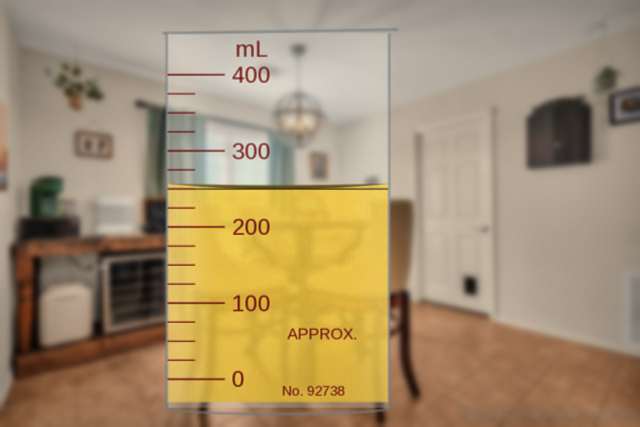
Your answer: **250** mL
